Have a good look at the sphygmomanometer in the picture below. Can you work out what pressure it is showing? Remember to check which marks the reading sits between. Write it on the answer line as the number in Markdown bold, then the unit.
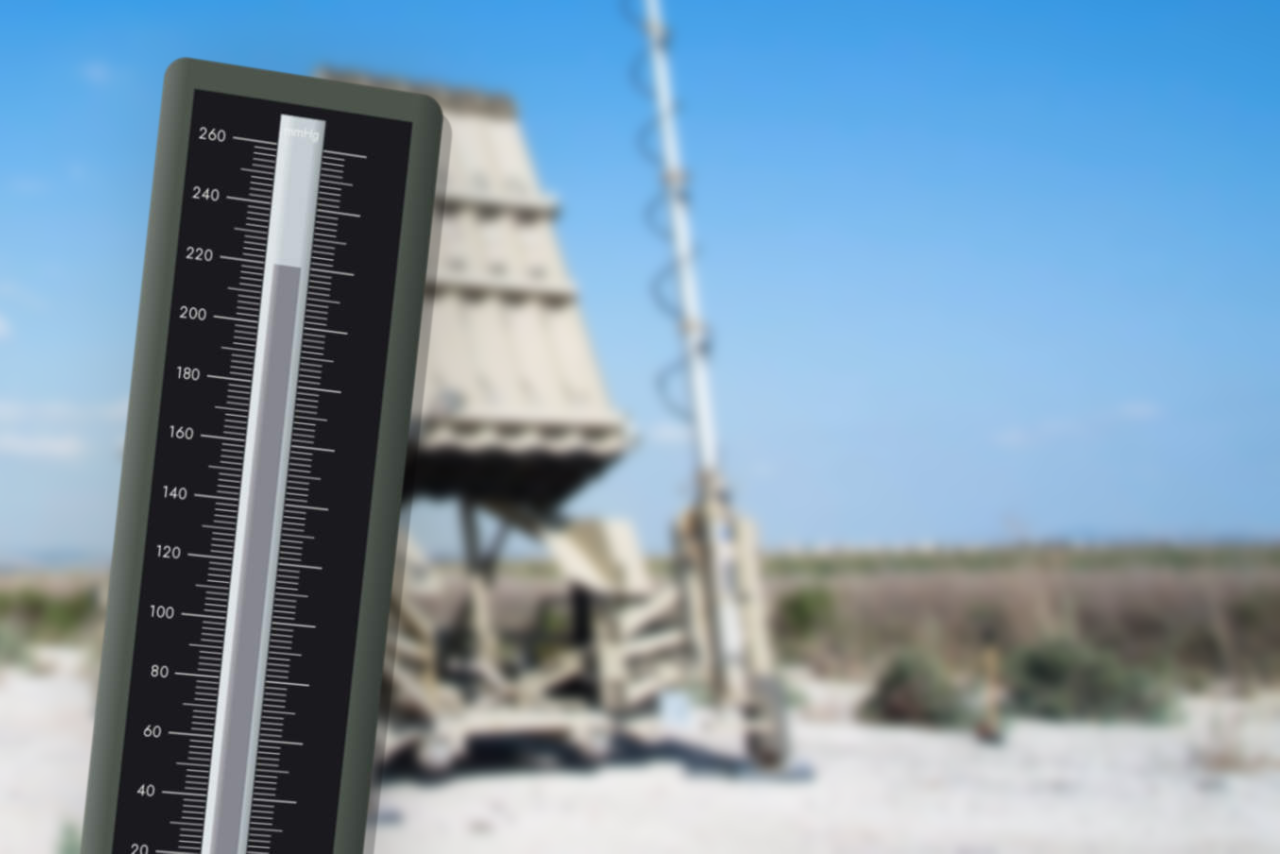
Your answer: **220** mmHg
